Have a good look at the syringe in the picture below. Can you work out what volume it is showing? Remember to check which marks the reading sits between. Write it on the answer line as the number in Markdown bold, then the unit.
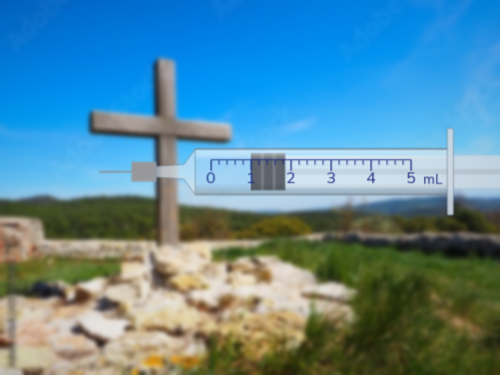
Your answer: **1** mL
